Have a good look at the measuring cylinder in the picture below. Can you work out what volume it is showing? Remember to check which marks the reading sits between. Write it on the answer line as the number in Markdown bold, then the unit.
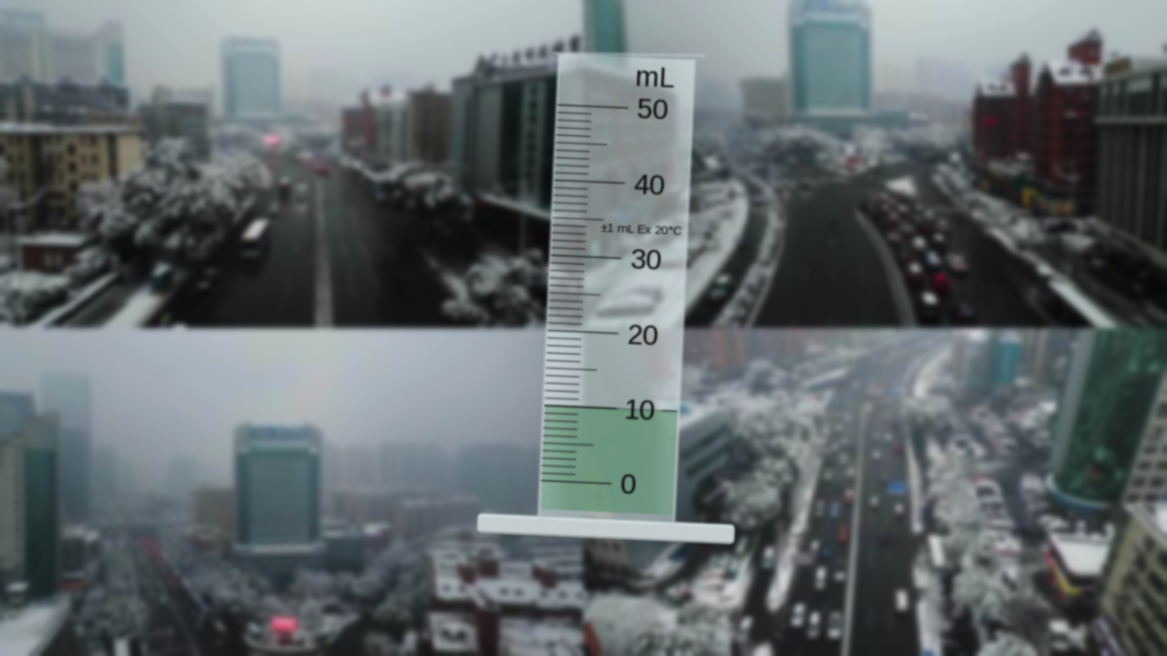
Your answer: **10** mL
